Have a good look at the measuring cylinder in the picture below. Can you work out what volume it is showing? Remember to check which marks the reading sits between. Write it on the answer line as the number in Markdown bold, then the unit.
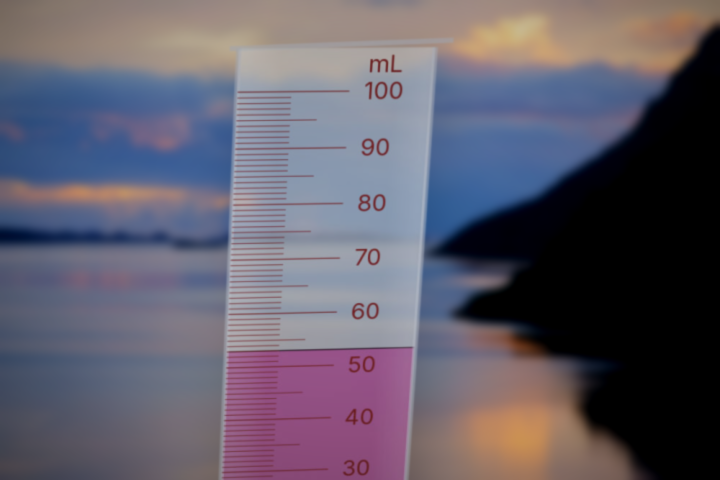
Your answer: **53** mL
